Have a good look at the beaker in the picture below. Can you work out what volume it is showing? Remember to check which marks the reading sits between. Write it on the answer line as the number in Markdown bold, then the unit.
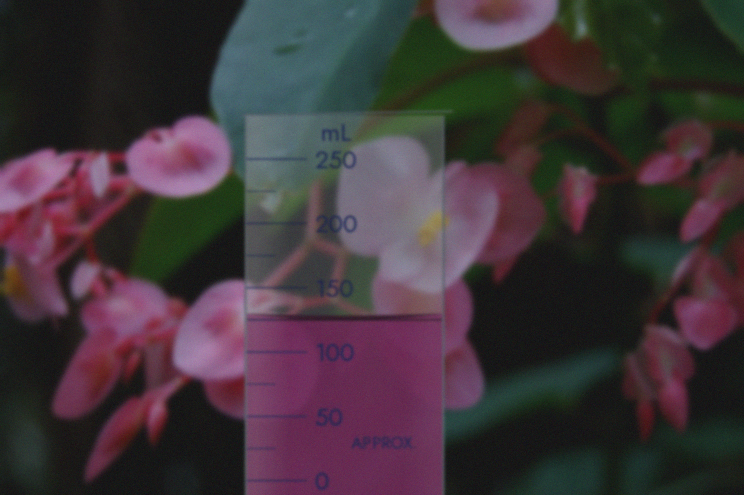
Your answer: **125** mL
